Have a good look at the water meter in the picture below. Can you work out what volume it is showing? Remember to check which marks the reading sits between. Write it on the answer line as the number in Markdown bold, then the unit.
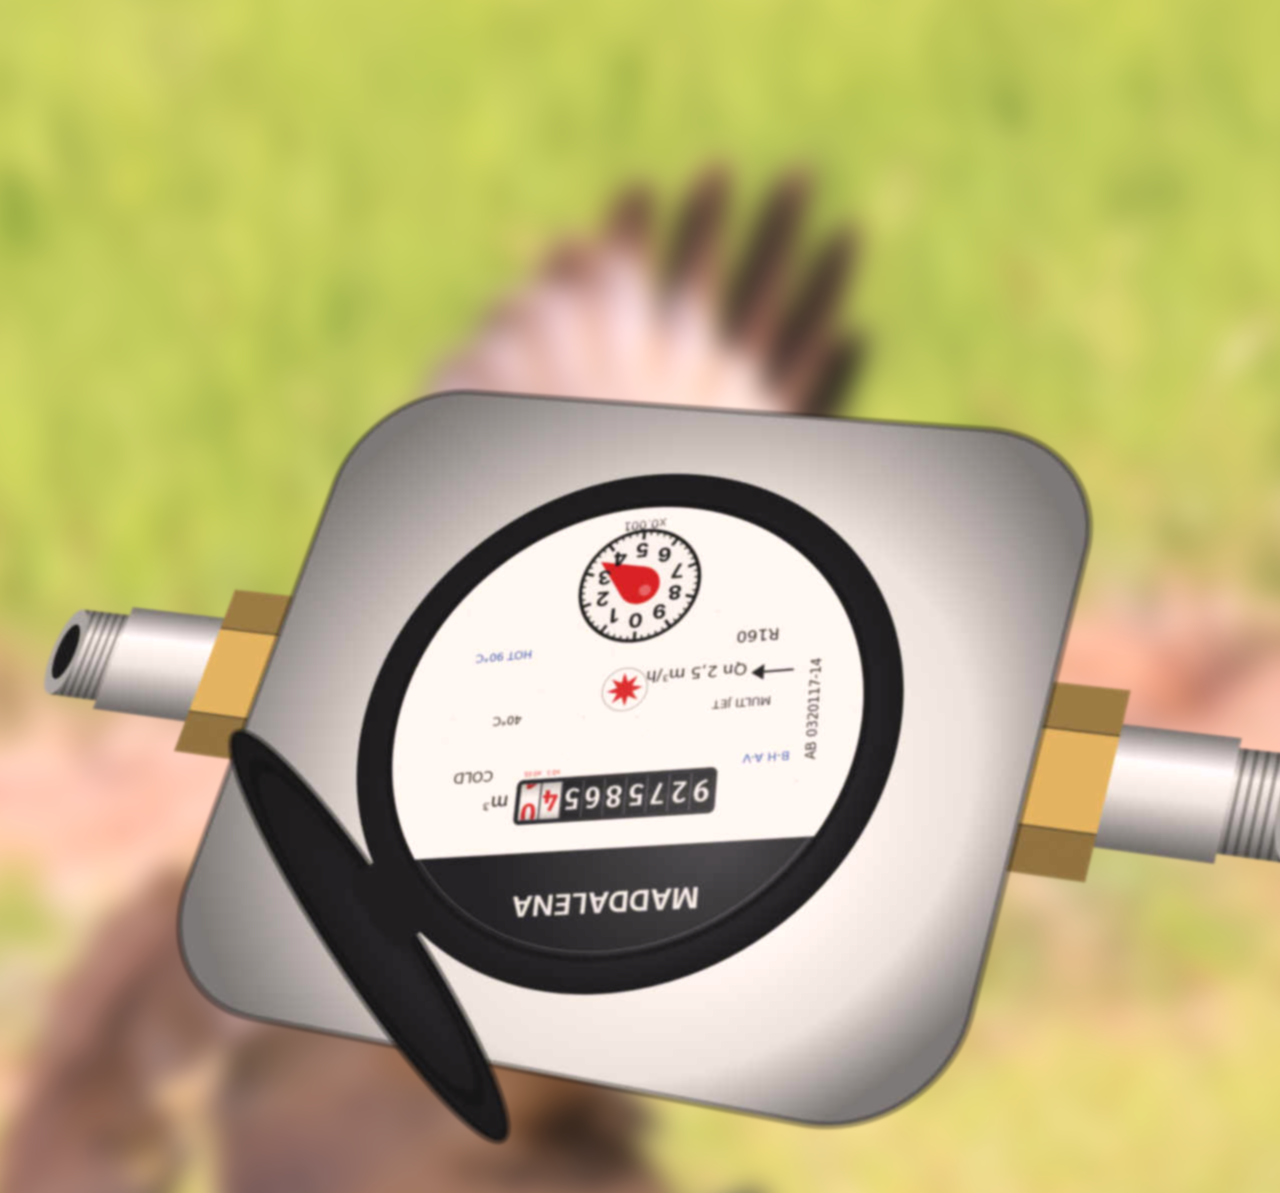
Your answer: **9275865.403** m³
